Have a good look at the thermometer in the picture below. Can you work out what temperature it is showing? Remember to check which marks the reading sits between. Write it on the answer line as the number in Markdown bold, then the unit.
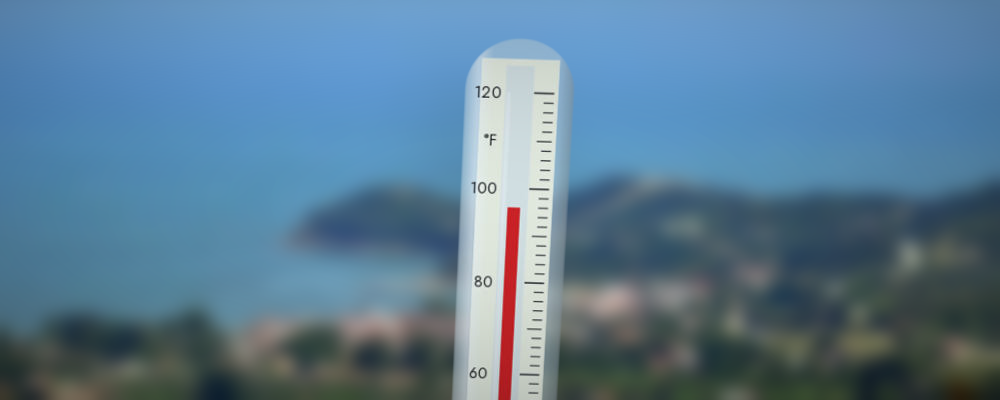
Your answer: **96** °F
